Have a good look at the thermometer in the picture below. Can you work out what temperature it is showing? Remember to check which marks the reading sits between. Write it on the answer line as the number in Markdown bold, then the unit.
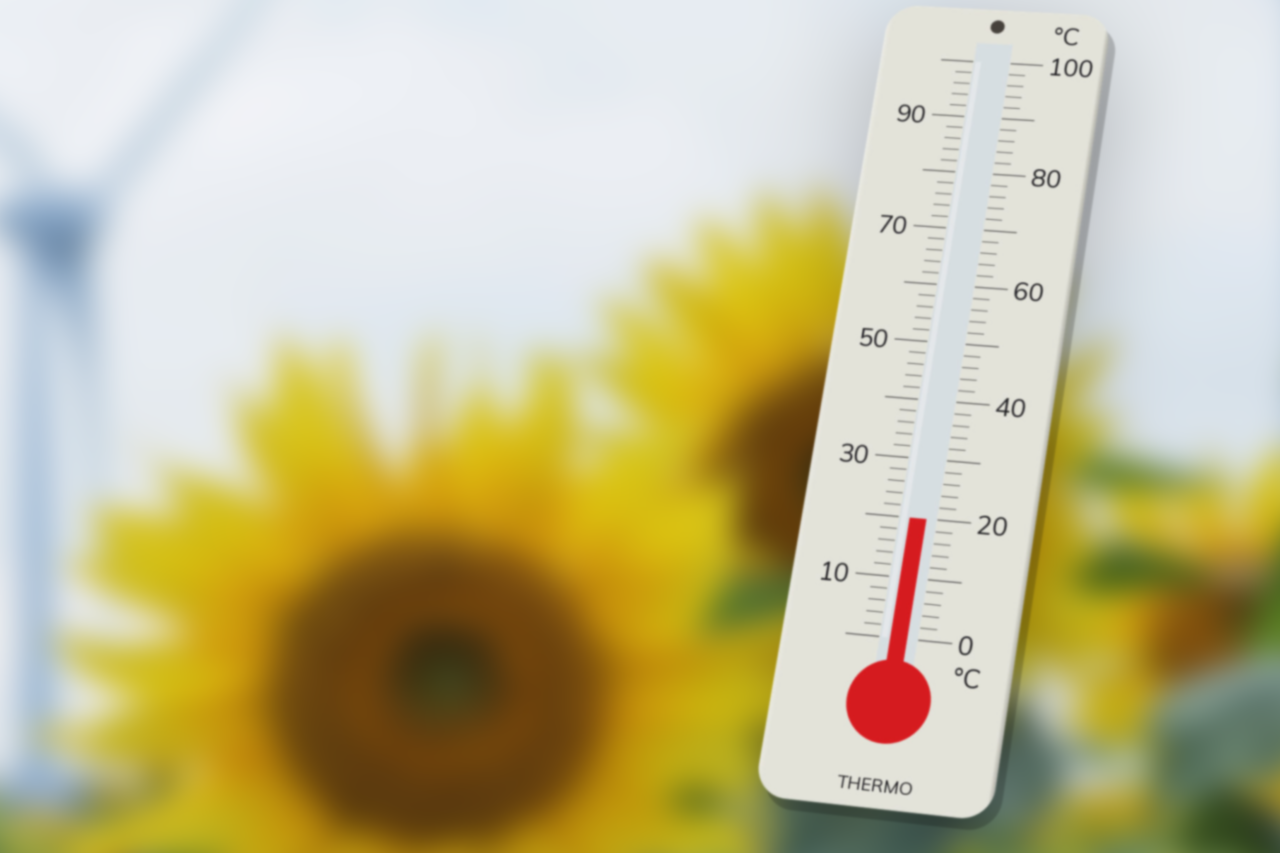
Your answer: **20** °C
